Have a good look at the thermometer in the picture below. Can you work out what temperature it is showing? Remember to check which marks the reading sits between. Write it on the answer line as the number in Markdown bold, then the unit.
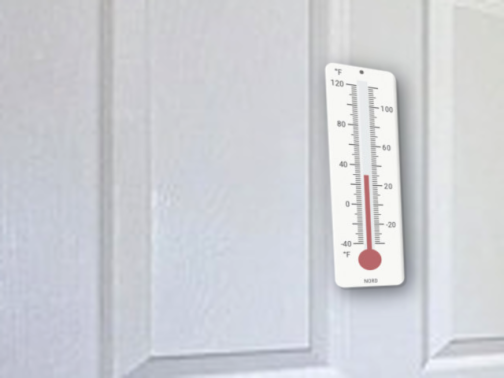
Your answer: **30** °F
